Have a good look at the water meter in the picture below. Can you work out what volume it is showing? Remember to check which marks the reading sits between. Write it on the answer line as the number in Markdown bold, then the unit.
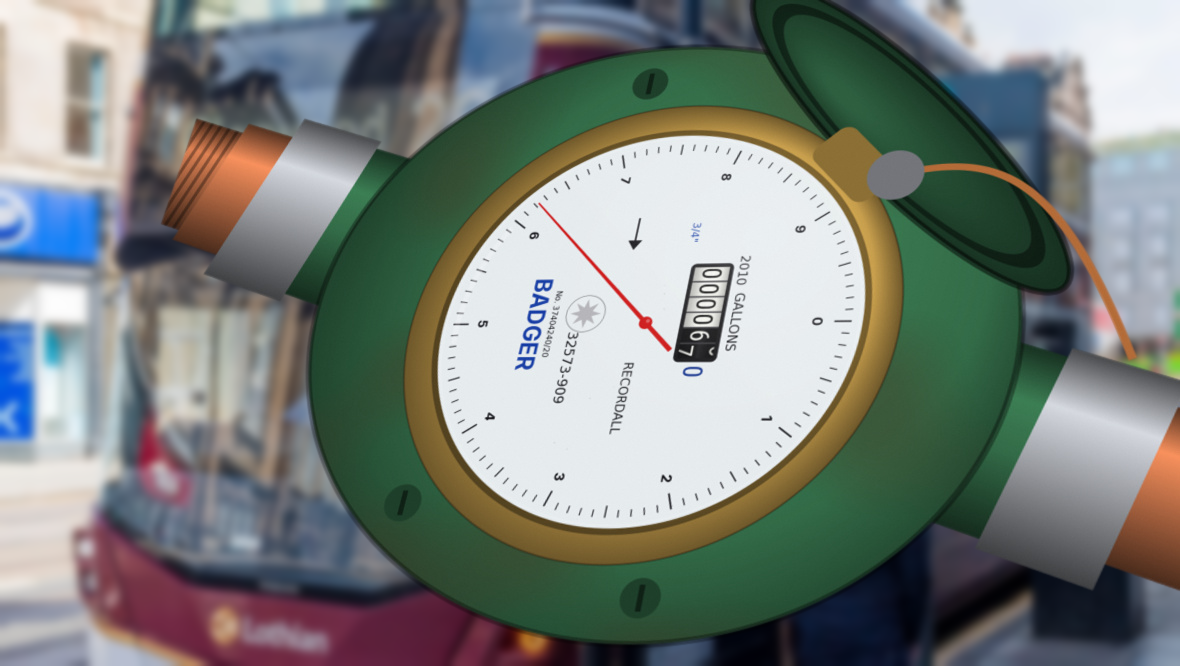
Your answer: **666.2** gal
